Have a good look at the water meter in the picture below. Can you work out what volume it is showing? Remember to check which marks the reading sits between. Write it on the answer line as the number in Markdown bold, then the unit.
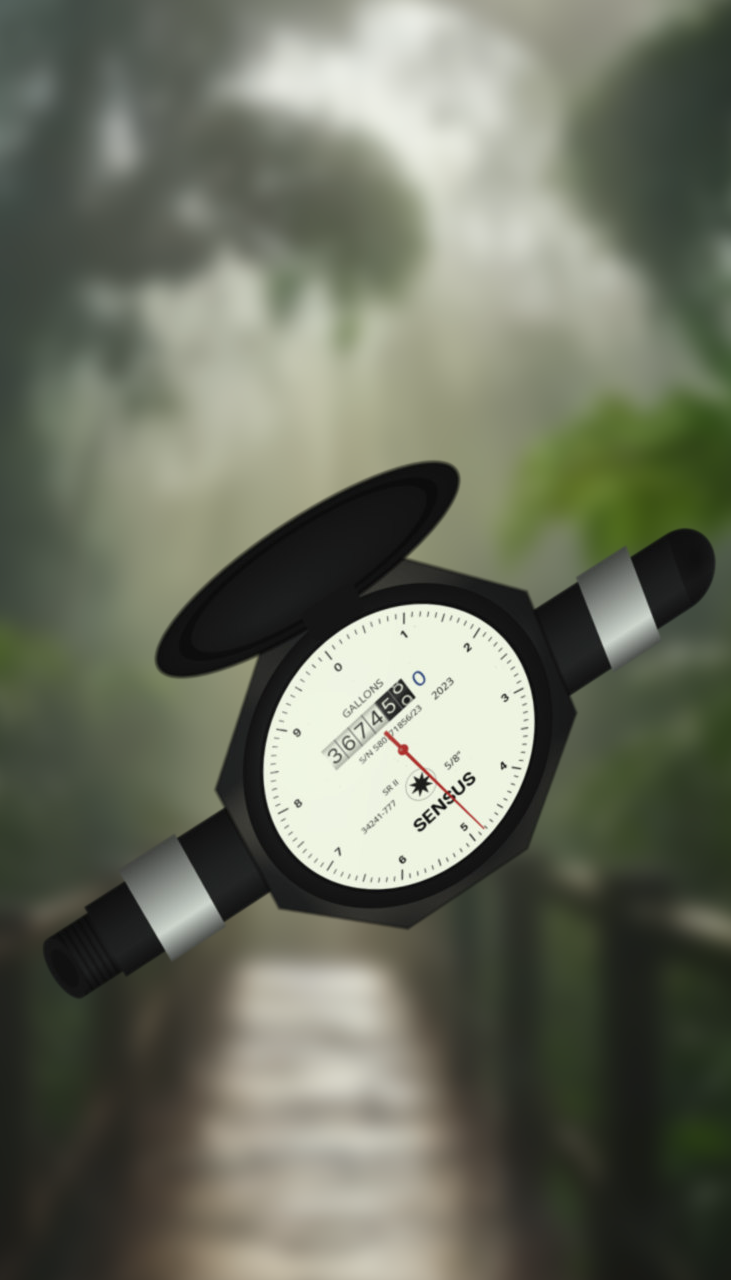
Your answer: **3674584.8** gal
